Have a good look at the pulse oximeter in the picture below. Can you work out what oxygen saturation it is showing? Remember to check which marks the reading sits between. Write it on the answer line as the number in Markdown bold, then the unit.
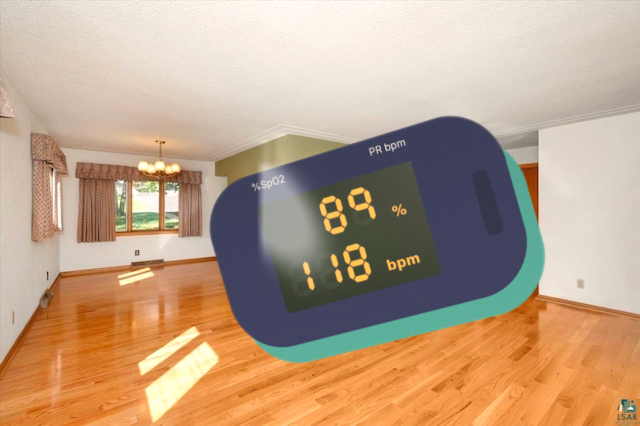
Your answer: **89** %
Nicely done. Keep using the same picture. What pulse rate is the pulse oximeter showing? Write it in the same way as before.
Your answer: **118** bpm
